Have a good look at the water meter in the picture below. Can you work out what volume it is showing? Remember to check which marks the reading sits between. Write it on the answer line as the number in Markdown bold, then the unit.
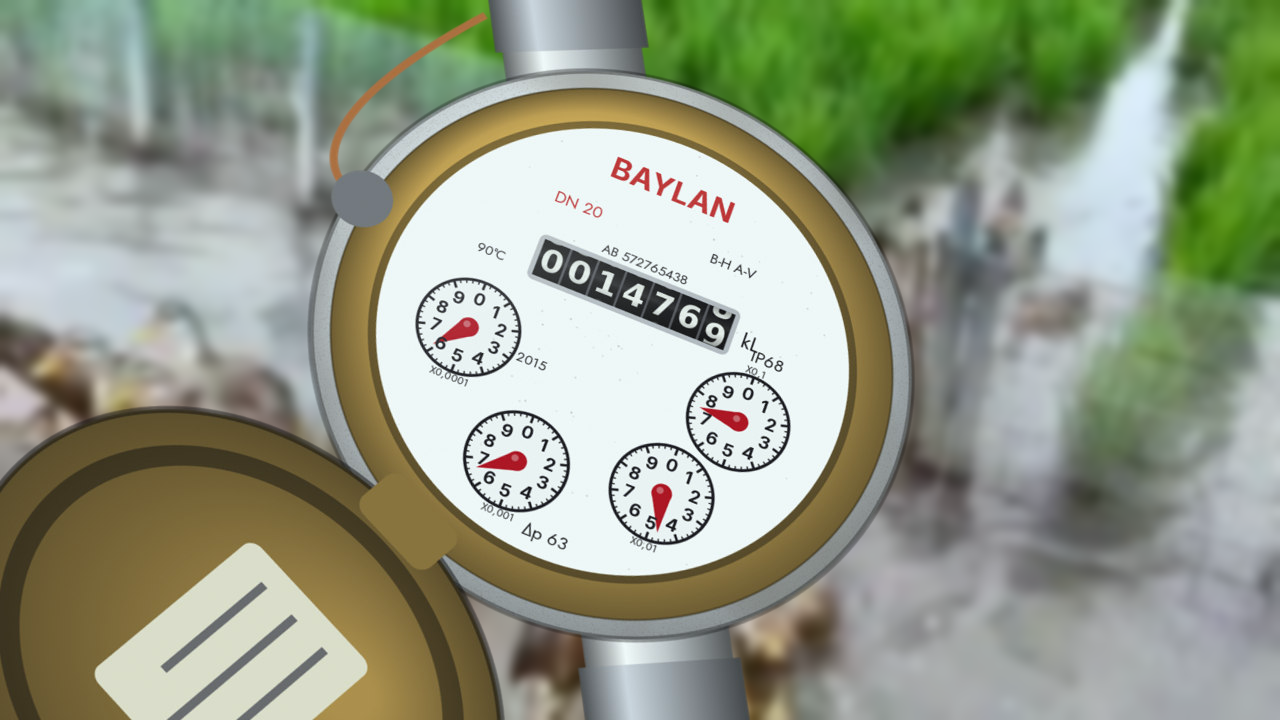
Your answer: **14768.7466** kL
